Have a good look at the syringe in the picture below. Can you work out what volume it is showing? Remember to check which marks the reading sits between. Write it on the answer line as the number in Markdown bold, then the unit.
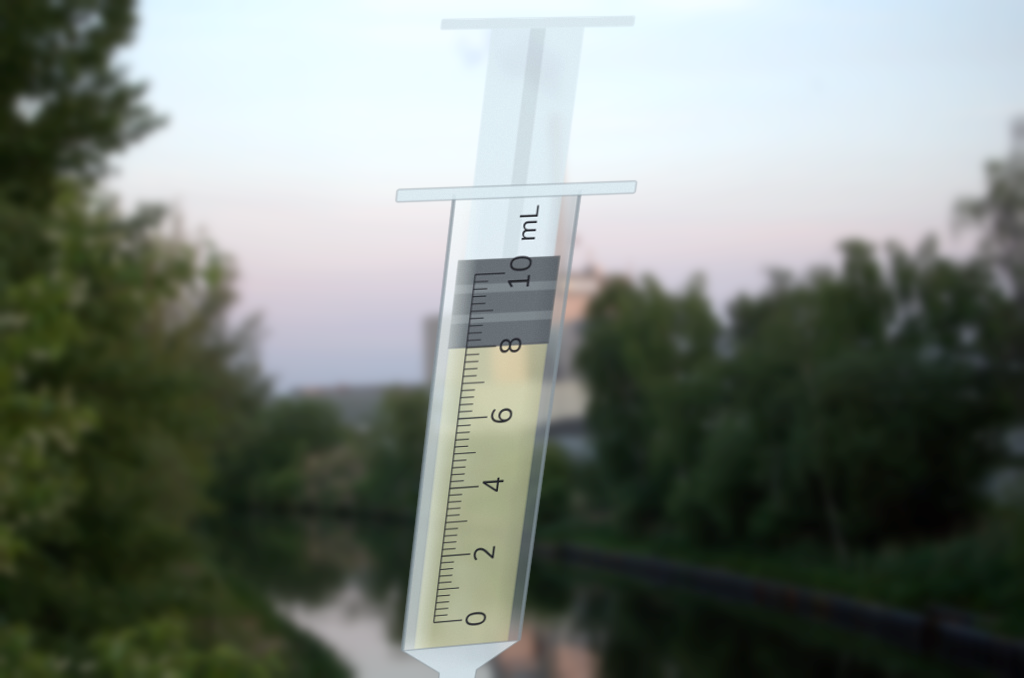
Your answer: **8** mL
